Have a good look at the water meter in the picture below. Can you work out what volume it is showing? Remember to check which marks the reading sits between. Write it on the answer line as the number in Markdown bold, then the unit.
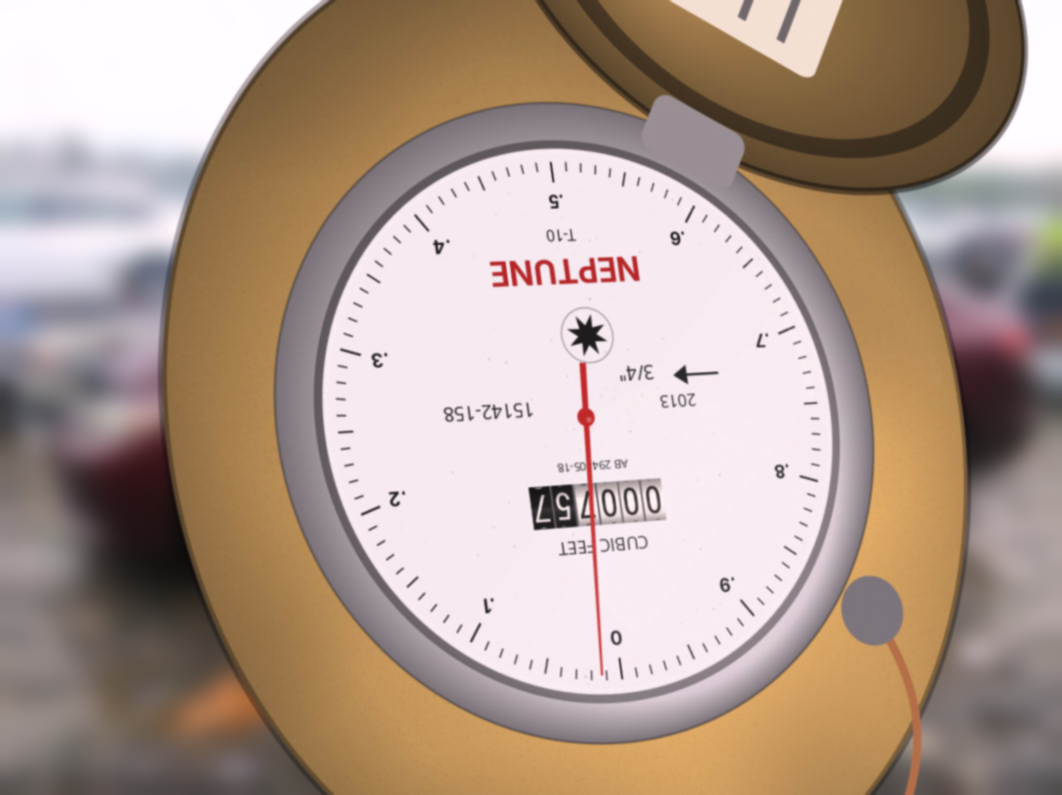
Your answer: **757.01** ft³
